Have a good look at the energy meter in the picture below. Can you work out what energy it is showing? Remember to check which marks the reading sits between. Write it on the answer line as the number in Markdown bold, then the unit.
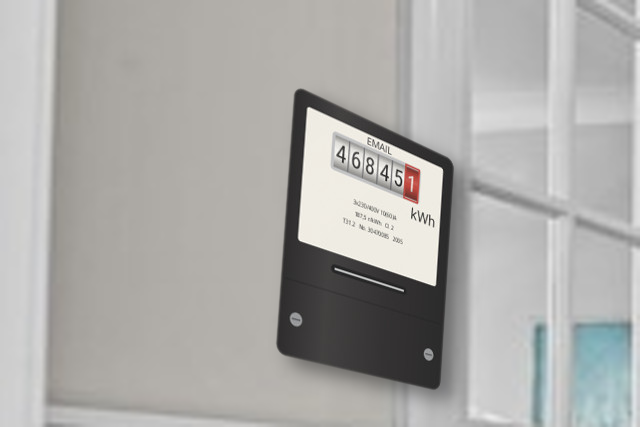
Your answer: **46845.1** kWh
